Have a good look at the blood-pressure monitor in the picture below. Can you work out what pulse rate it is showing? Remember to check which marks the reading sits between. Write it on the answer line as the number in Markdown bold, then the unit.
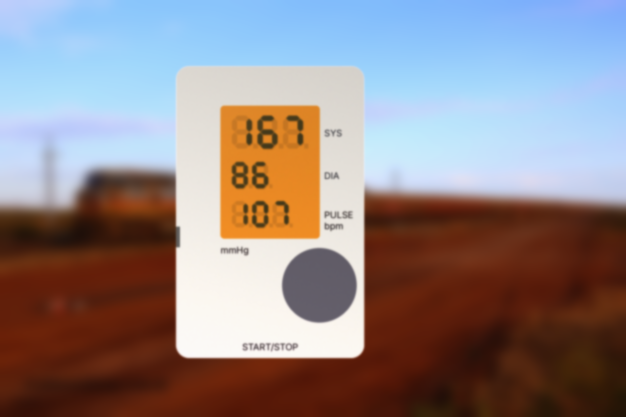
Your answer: **107** bpm
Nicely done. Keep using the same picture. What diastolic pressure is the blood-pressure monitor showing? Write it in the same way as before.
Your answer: **86** mmHg
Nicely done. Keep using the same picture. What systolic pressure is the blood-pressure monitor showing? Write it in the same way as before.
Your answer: **167** mmHg
